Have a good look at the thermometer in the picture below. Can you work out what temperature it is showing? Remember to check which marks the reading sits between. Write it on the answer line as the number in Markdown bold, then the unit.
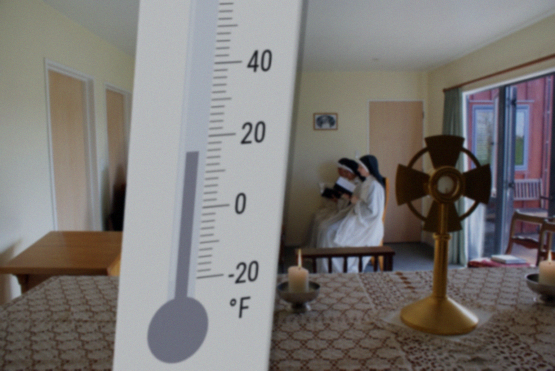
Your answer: **16** °F
